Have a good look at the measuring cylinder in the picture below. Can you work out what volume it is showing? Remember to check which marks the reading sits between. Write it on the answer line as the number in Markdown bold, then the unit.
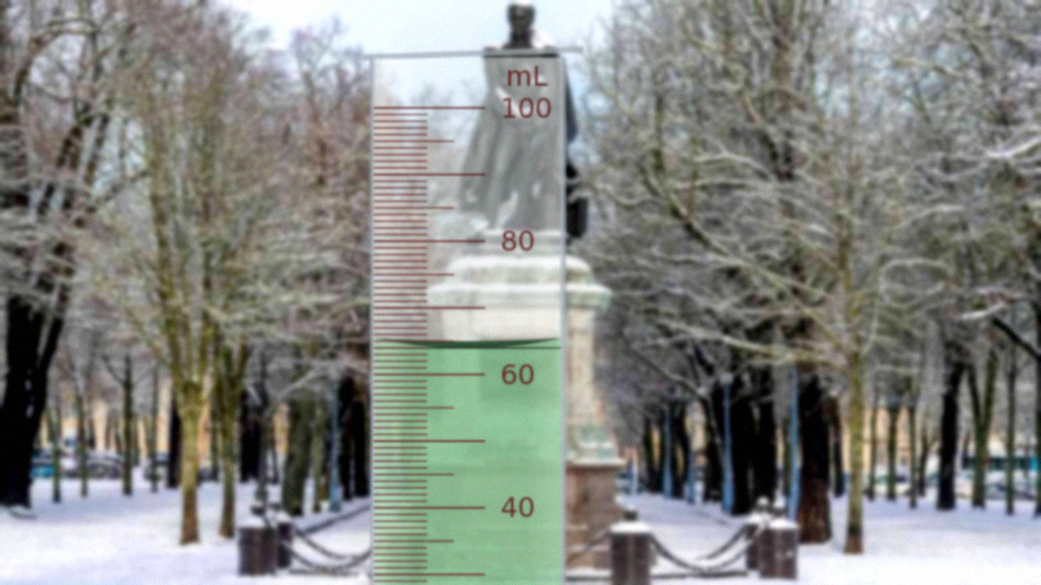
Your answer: **64** mL
